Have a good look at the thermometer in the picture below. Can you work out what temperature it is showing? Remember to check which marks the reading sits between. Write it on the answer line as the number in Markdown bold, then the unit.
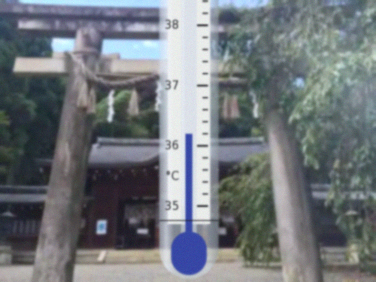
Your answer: **36.2** °C
